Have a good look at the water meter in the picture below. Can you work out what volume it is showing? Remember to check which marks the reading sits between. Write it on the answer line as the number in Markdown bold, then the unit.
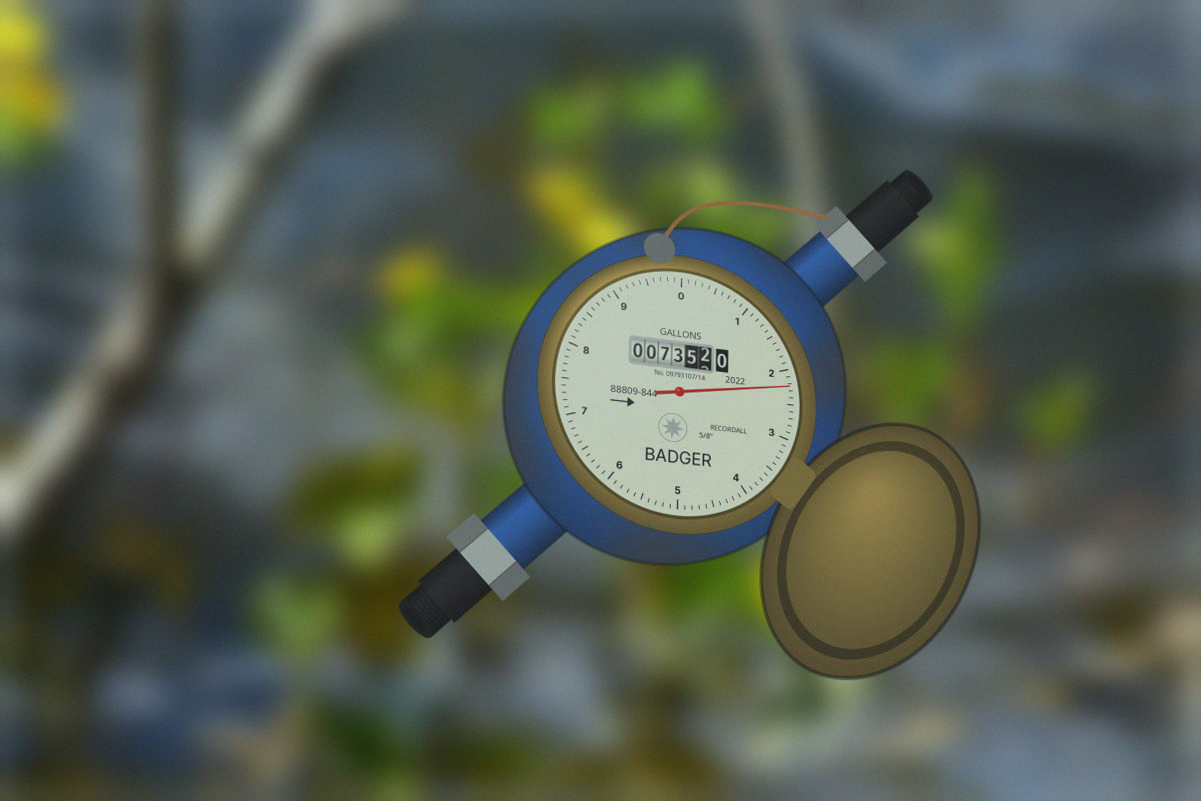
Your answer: **73522.2** gal
